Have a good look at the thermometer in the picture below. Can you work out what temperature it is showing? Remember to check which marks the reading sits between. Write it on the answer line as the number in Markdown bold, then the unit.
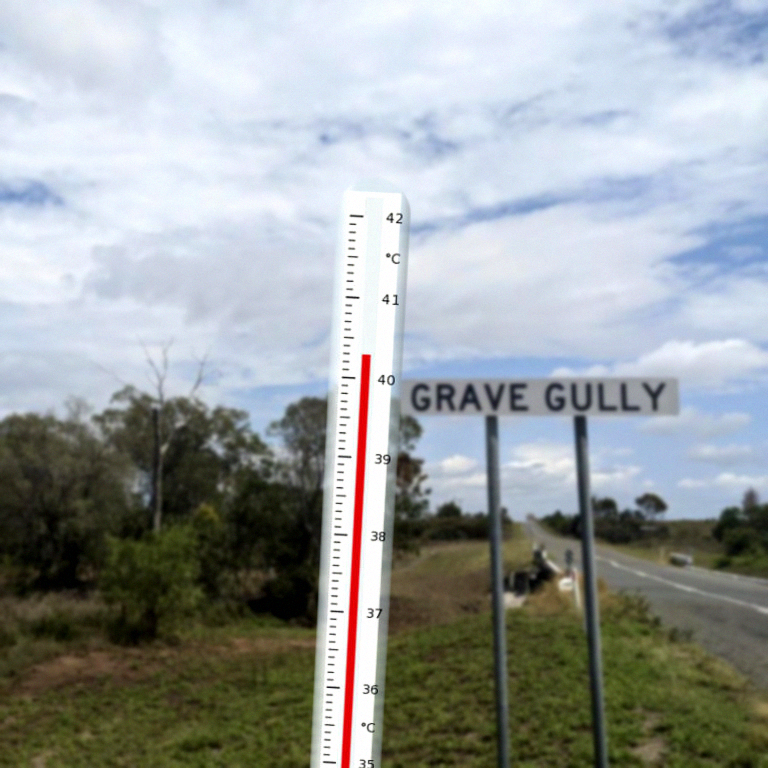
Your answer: **40.3** °C
